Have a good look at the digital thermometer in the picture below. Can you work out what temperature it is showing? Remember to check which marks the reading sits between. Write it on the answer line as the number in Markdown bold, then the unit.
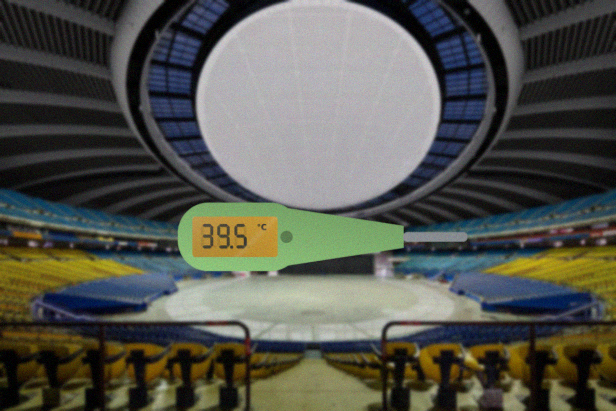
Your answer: **39.5** °C
